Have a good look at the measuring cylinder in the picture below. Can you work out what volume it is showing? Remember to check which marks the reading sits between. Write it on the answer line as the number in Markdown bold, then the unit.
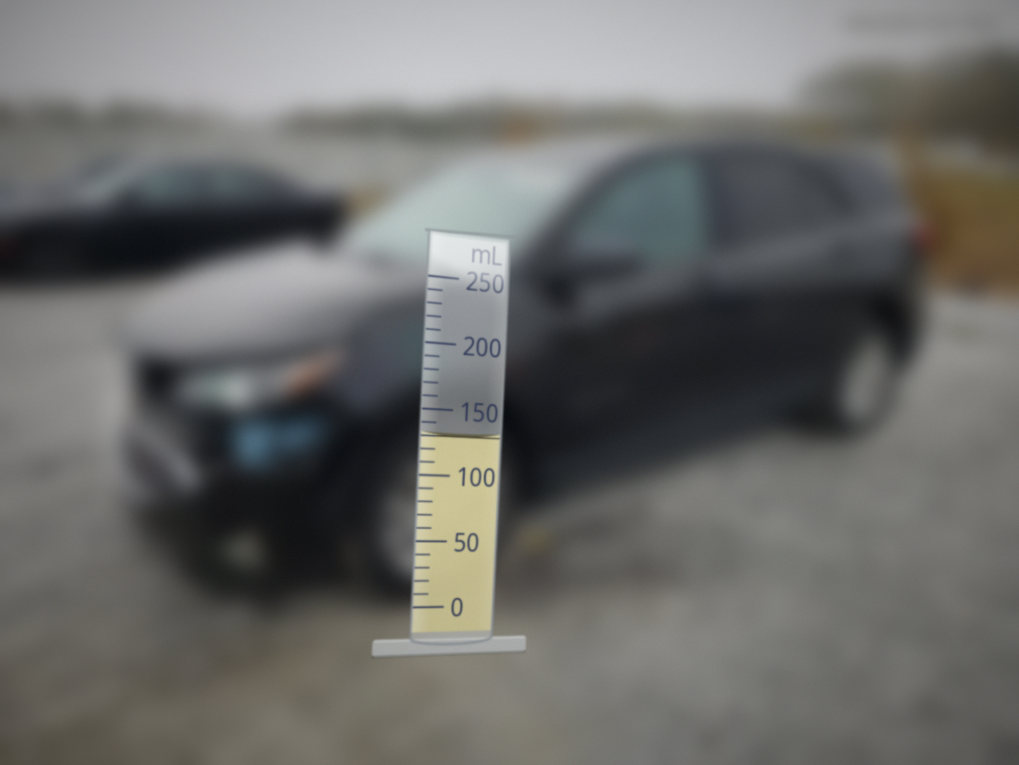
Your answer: **130** mL
